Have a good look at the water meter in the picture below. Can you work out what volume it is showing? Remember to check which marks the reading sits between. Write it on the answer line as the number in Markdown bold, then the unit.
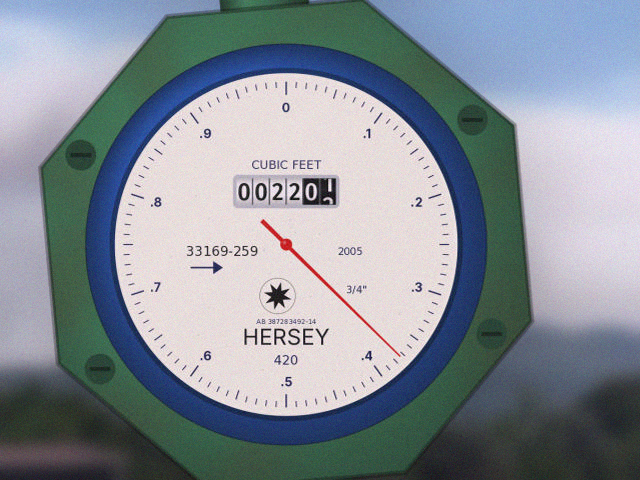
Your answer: **2201.37** ft³
